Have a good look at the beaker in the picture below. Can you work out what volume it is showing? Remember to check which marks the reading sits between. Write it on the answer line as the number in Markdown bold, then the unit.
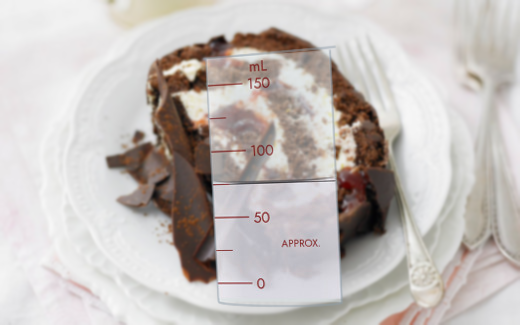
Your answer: **75** mL
